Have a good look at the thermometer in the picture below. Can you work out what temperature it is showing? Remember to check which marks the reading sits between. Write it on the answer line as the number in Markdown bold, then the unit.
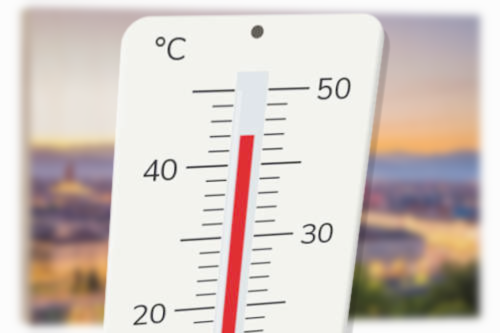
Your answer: **44** °C
